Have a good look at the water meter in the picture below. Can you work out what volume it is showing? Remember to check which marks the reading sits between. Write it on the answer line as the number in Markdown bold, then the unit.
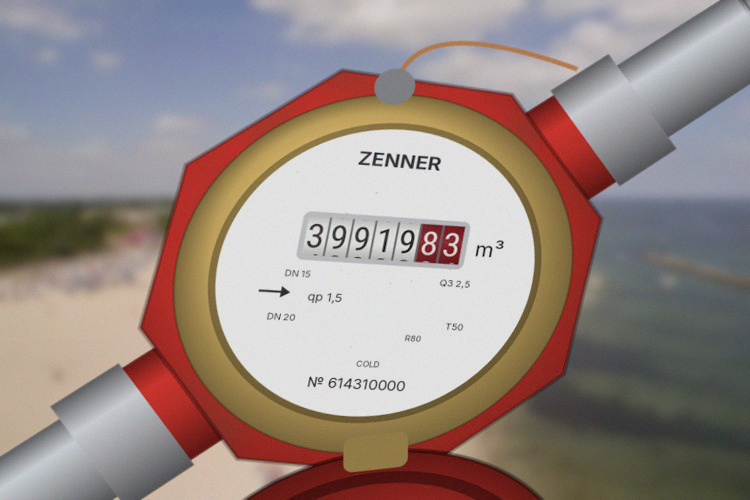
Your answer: **39919.83** m³
